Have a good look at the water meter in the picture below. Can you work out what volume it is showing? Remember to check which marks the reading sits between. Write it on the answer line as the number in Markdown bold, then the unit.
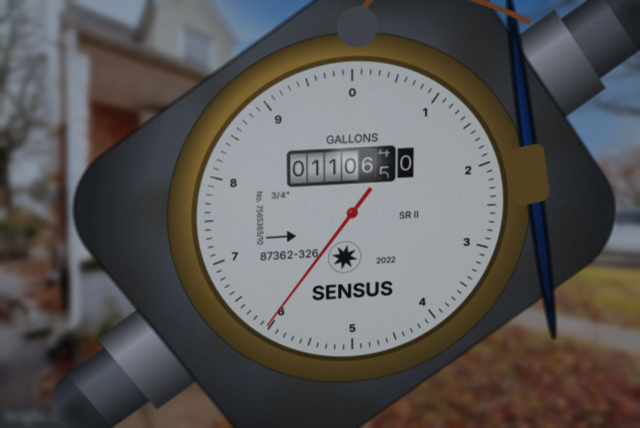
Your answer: **110646.0** gal
